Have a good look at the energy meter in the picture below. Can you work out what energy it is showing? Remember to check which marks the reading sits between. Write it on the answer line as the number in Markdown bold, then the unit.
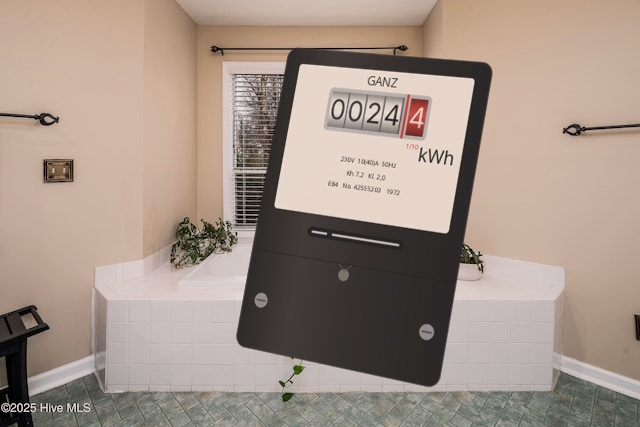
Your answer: **24.4** kWh
